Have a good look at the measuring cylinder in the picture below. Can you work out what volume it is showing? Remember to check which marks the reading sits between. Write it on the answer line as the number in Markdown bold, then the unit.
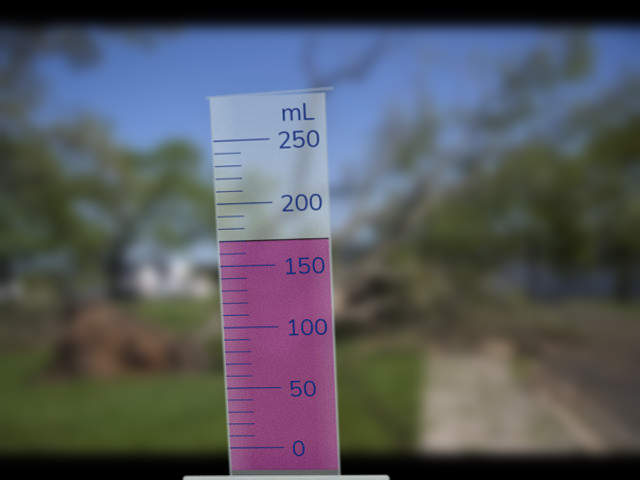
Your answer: **170** mL
